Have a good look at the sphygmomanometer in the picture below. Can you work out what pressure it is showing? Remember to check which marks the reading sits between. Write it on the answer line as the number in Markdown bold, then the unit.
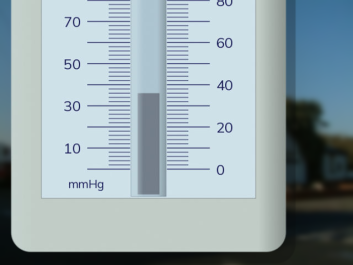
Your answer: **36** mmHg
